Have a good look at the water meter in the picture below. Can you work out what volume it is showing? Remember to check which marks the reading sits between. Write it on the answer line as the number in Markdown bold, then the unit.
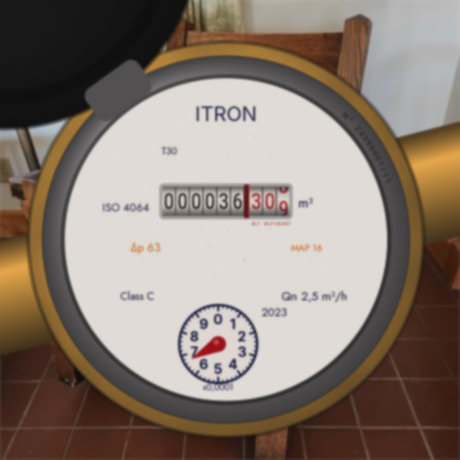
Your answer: **36.3086** m³
